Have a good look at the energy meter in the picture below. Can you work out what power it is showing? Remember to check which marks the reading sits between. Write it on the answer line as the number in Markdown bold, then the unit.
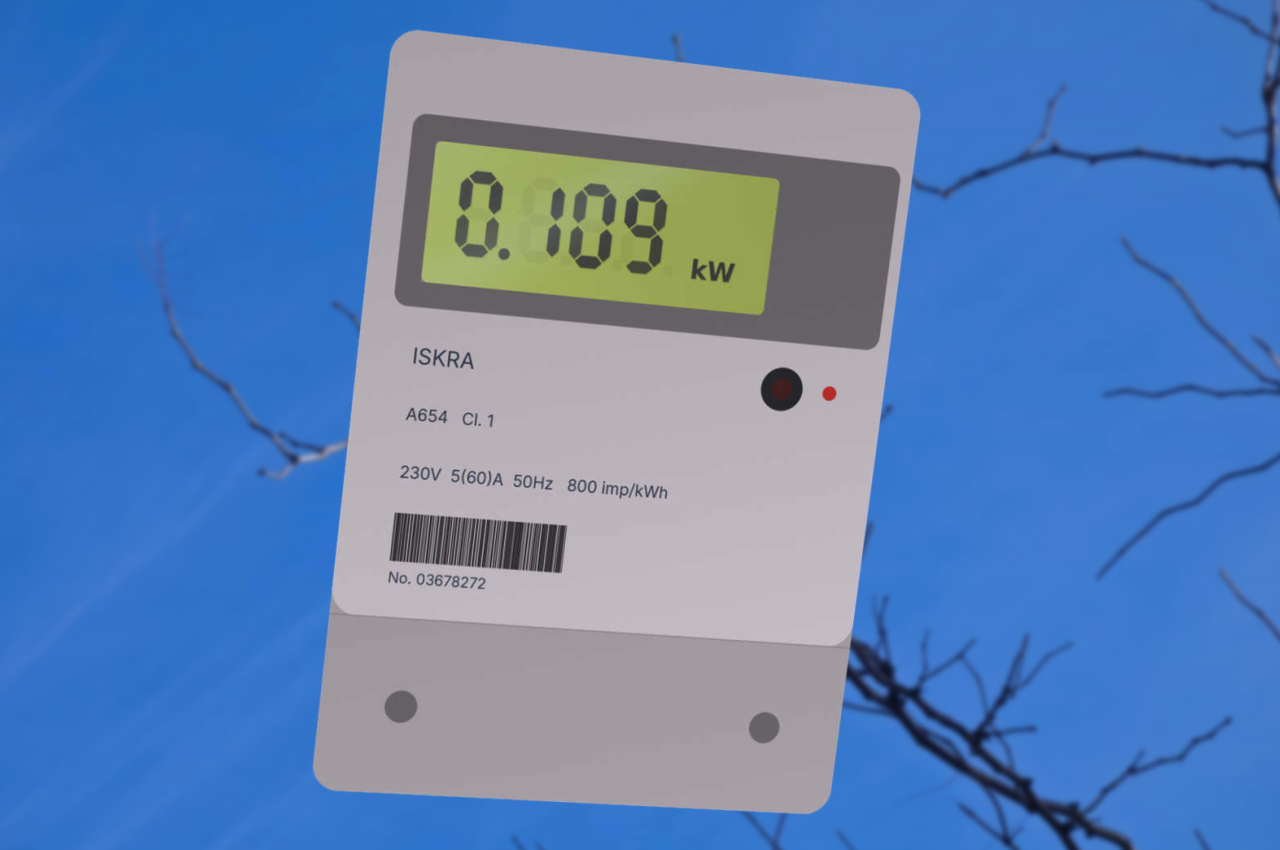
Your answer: **0.109** kW
